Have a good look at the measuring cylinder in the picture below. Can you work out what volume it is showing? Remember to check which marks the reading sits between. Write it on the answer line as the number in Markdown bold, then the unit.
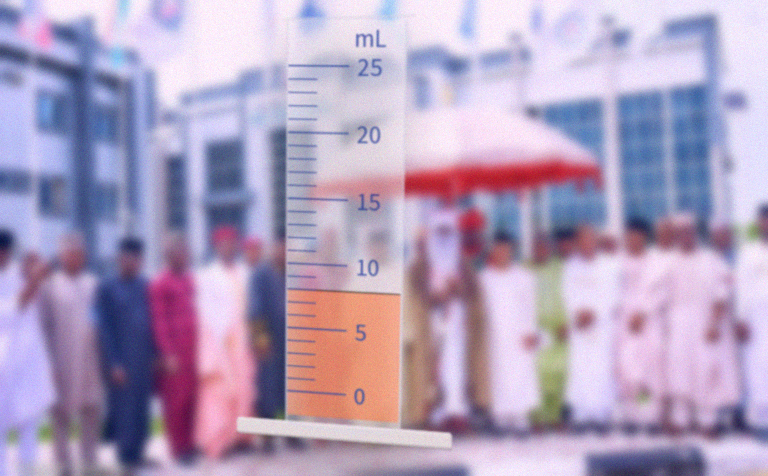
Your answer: **8** mL
